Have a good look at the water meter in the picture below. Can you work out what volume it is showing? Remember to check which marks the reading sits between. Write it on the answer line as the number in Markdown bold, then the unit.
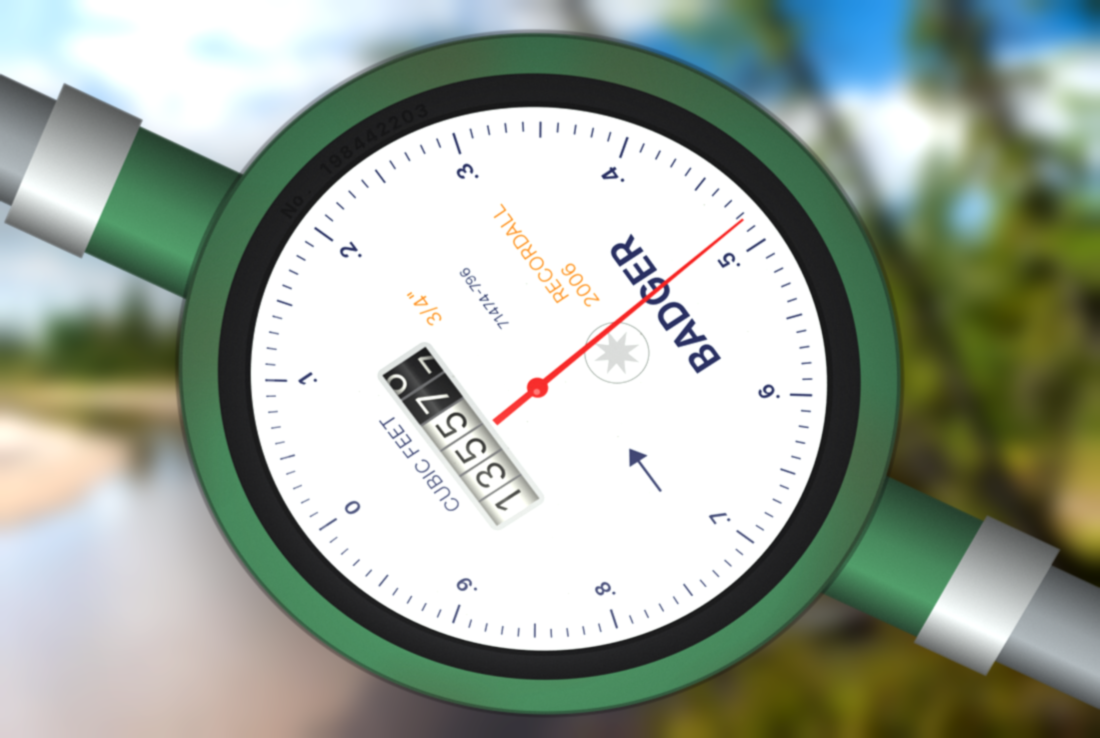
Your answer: **135576.48** ft³
